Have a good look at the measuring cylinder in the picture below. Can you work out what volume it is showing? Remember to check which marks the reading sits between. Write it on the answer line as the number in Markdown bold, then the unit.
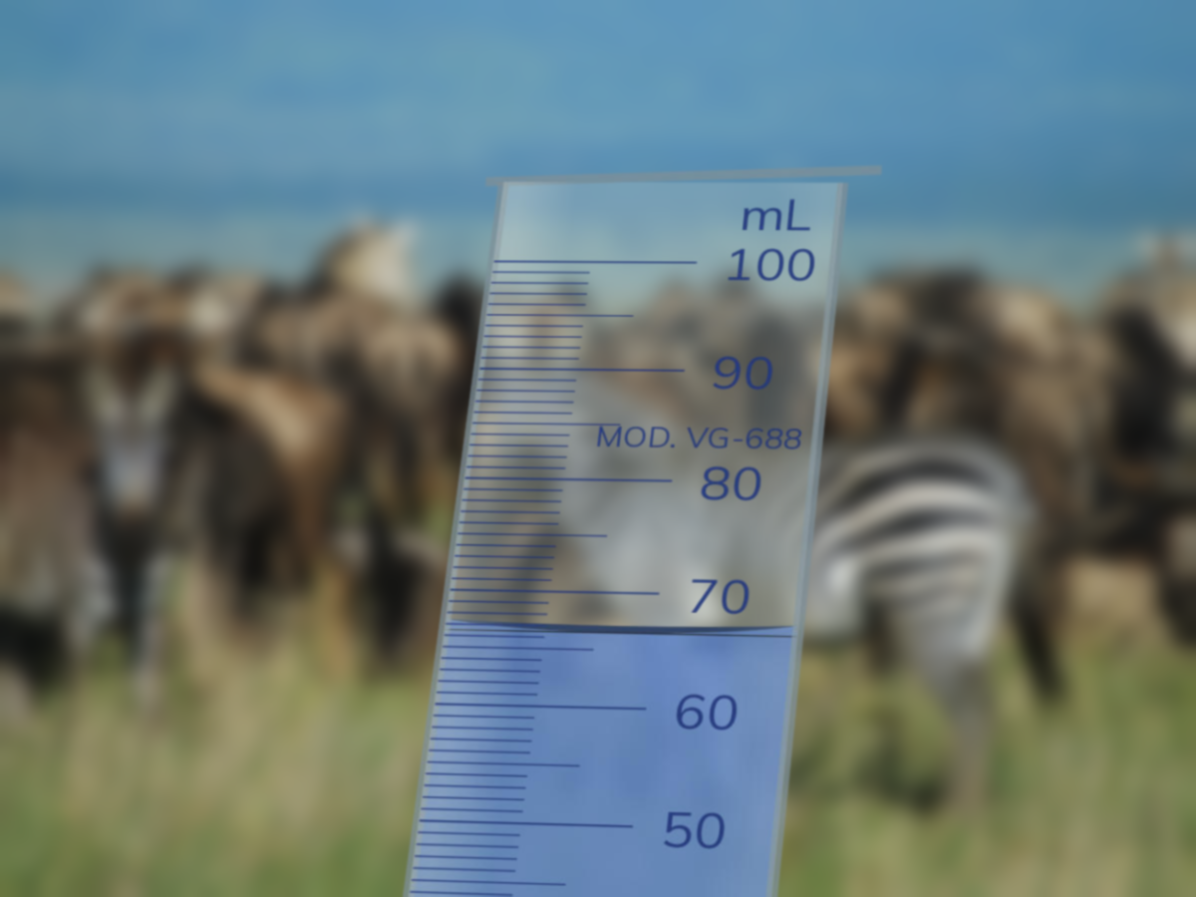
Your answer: **66.5** mL
